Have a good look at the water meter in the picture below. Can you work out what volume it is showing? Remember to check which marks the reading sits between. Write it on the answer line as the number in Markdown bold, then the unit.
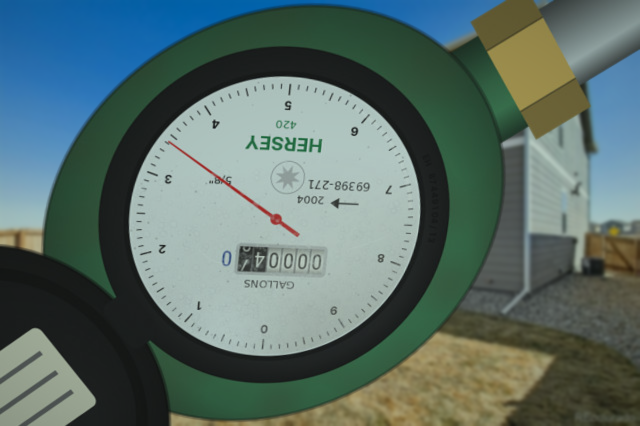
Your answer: **473.4** gal
